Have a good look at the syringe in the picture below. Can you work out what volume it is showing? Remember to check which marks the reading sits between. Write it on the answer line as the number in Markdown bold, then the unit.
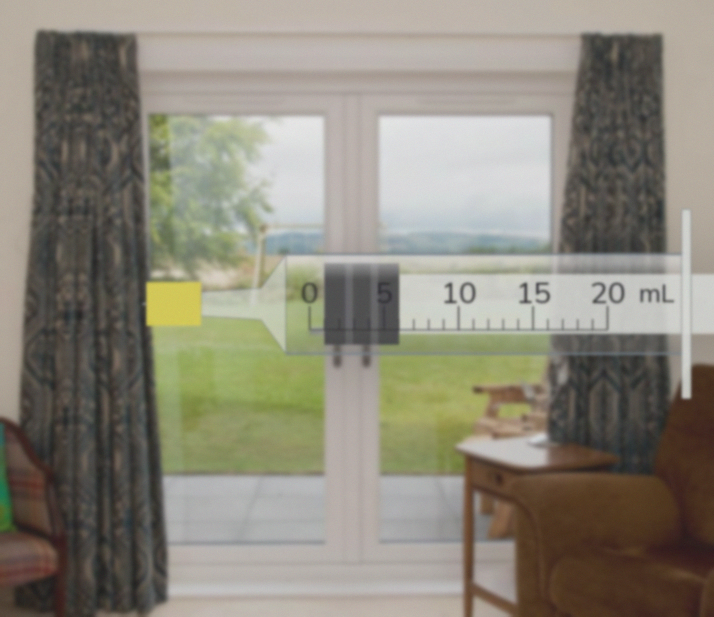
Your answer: **1** mL
